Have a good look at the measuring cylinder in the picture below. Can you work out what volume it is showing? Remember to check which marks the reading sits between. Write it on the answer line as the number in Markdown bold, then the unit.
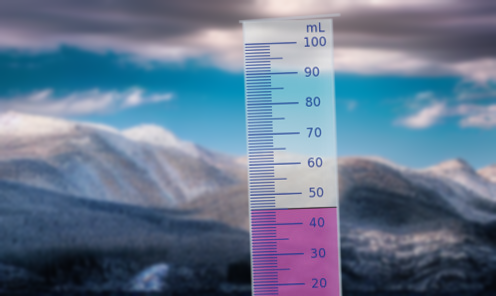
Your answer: **45** mL
